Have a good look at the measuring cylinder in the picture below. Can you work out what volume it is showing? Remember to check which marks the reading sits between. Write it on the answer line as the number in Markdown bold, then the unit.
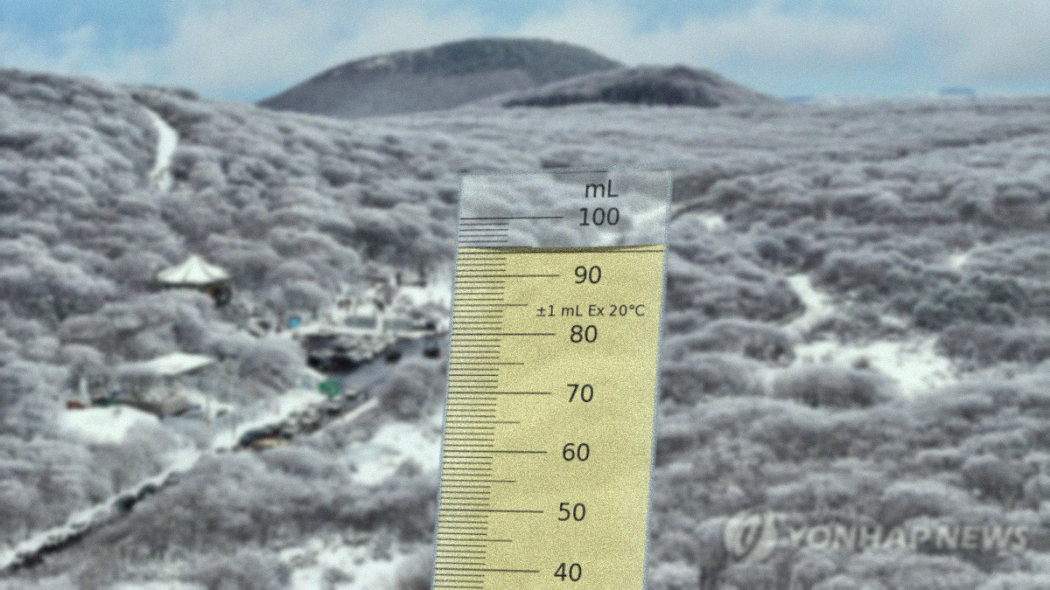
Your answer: **94** mL
